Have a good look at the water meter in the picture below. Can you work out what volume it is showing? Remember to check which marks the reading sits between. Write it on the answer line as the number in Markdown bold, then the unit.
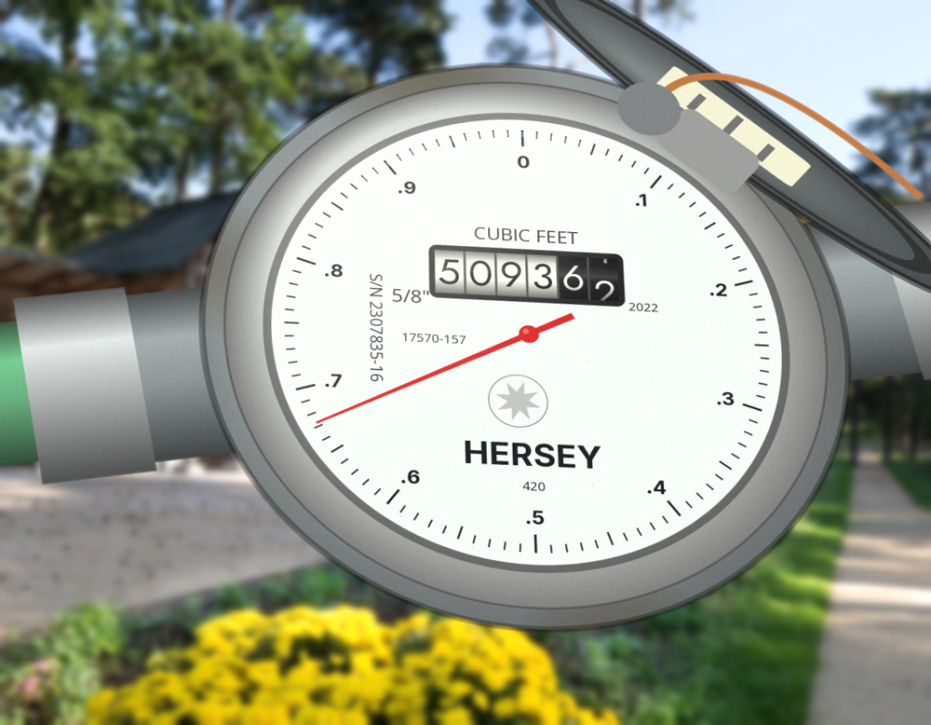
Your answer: **509361.67** ft³
